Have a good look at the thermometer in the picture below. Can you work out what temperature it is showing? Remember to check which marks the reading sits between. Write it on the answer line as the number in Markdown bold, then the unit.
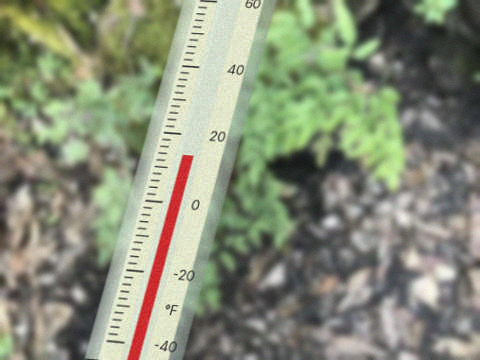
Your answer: **14** °F
